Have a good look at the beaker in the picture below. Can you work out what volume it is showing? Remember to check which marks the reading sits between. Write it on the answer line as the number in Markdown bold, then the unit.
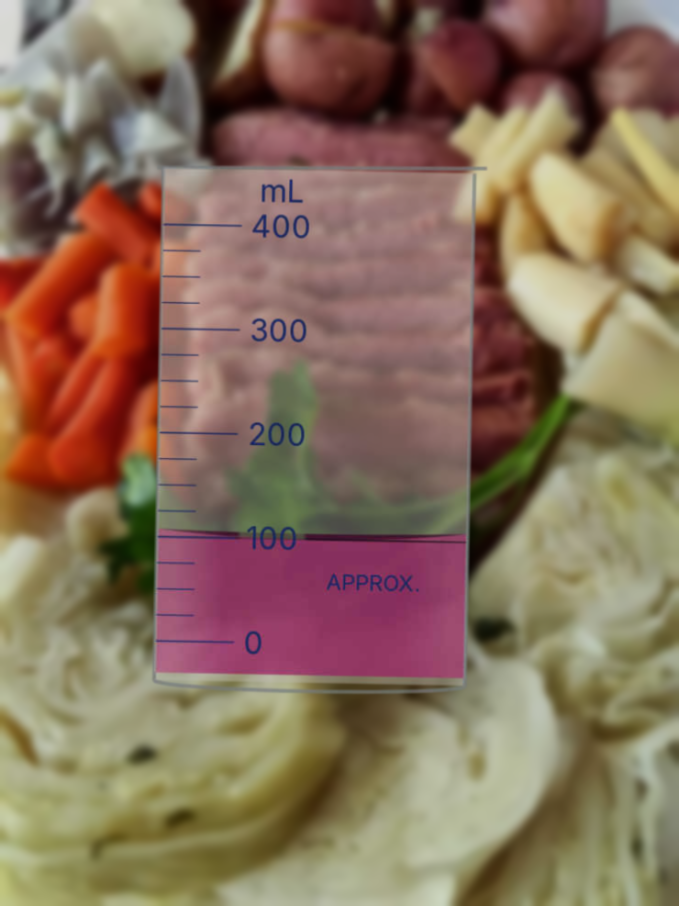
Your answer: **100** mL
